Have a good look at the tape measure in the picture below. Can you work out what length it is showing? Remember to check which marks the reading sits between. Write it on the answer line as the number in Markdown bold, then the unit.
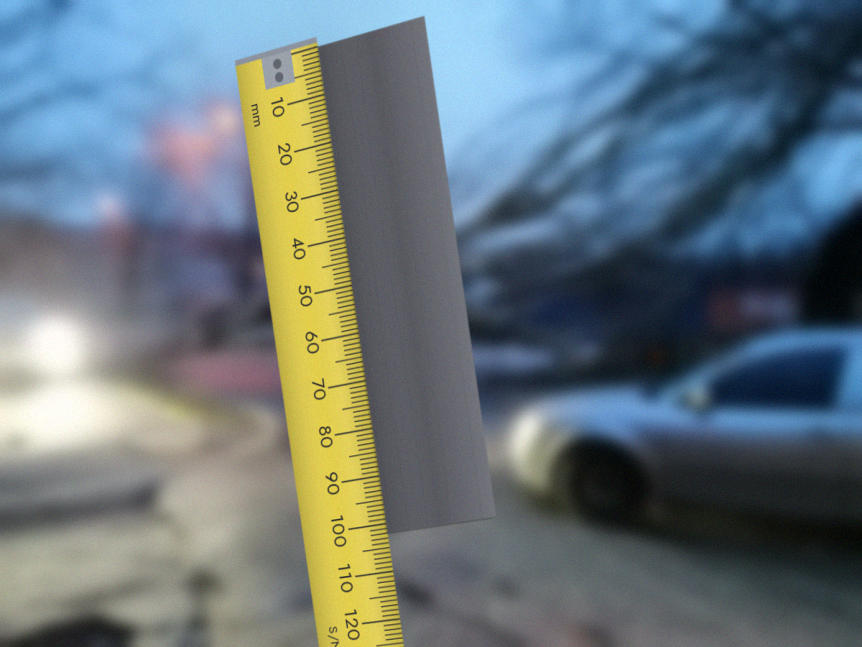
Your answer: **102** mm
